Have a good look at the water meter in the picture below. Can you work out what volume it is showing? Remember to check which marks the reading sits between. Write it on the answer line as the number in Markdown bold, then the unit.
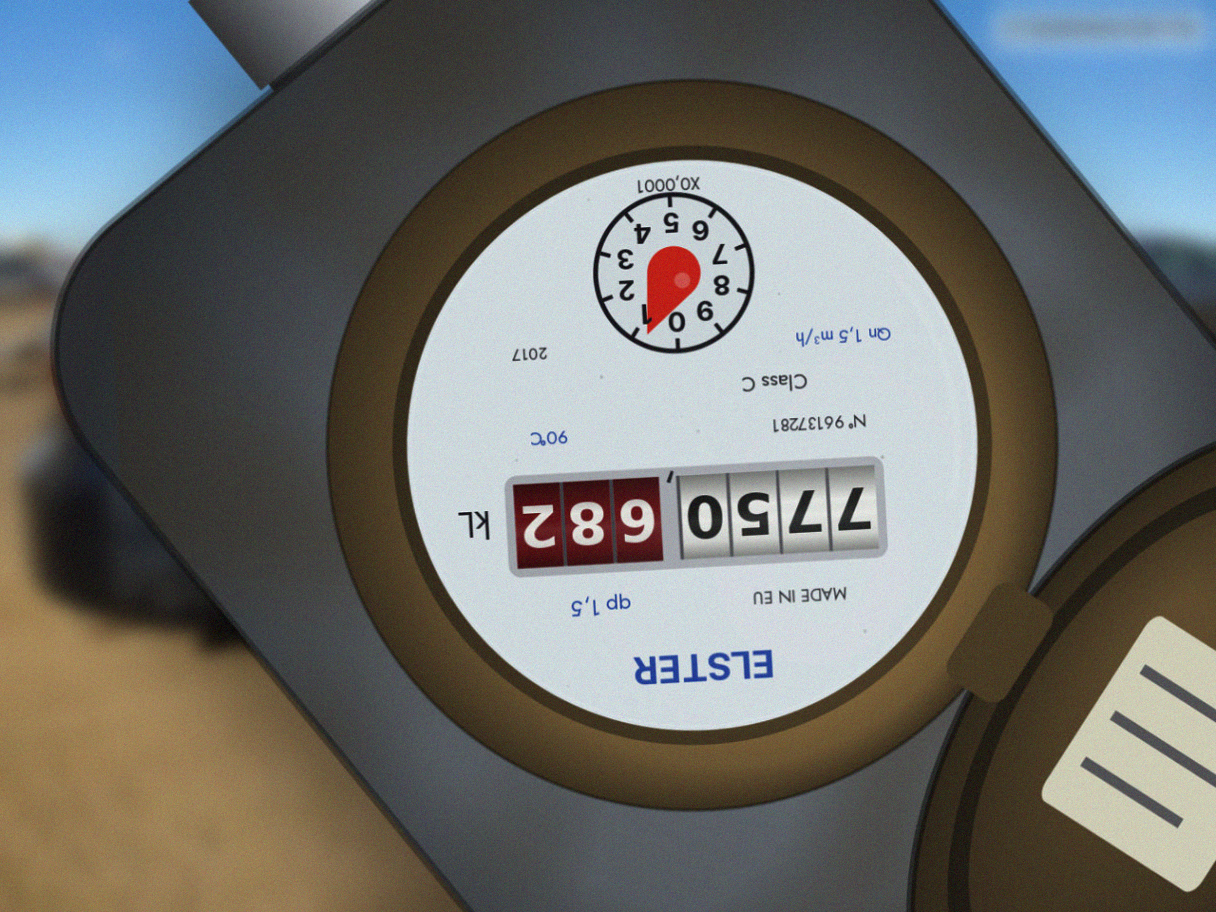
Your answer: **7750.6820** kL
